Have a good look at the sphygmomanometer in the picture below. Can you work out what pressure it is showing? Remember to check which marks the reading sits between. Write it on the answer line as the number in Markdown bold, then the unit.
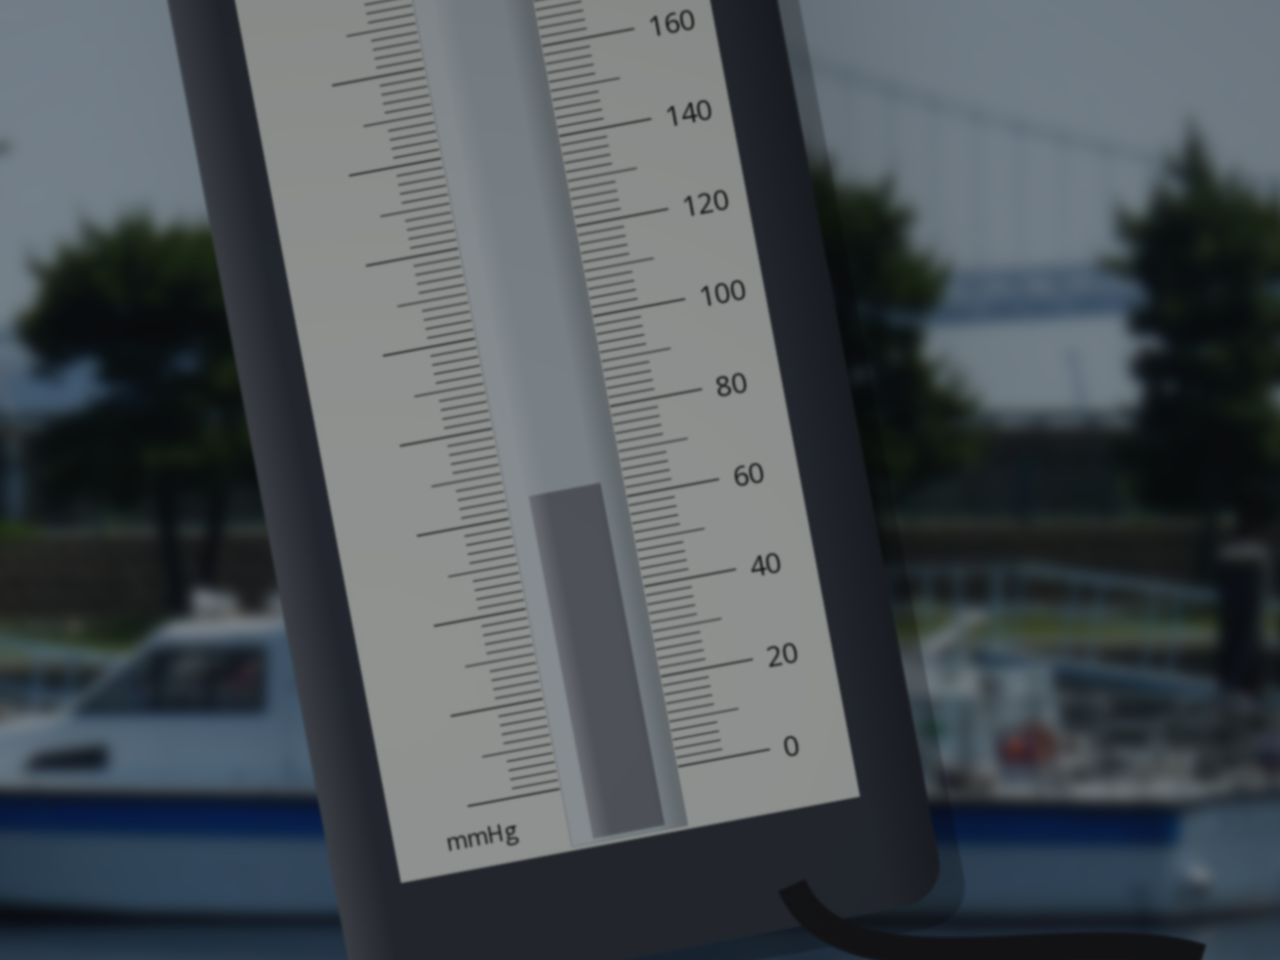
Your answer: **64** mmHg
